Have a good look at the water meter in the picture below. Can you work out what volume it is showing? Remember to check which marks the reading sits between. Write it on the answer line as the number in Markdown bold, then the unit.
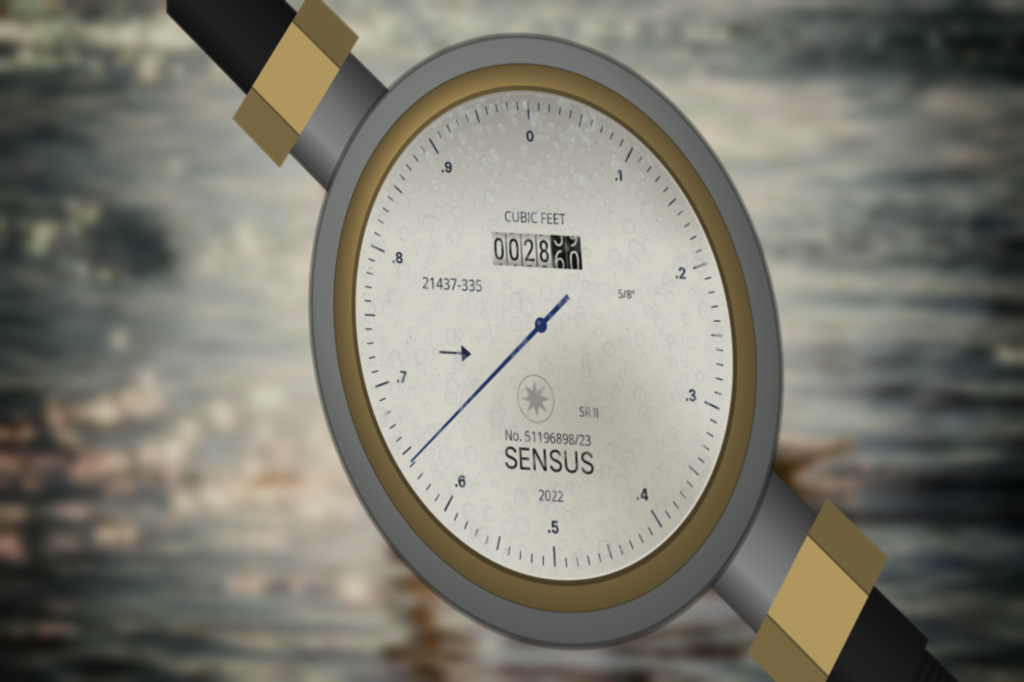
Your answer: **2859.64** ft³
